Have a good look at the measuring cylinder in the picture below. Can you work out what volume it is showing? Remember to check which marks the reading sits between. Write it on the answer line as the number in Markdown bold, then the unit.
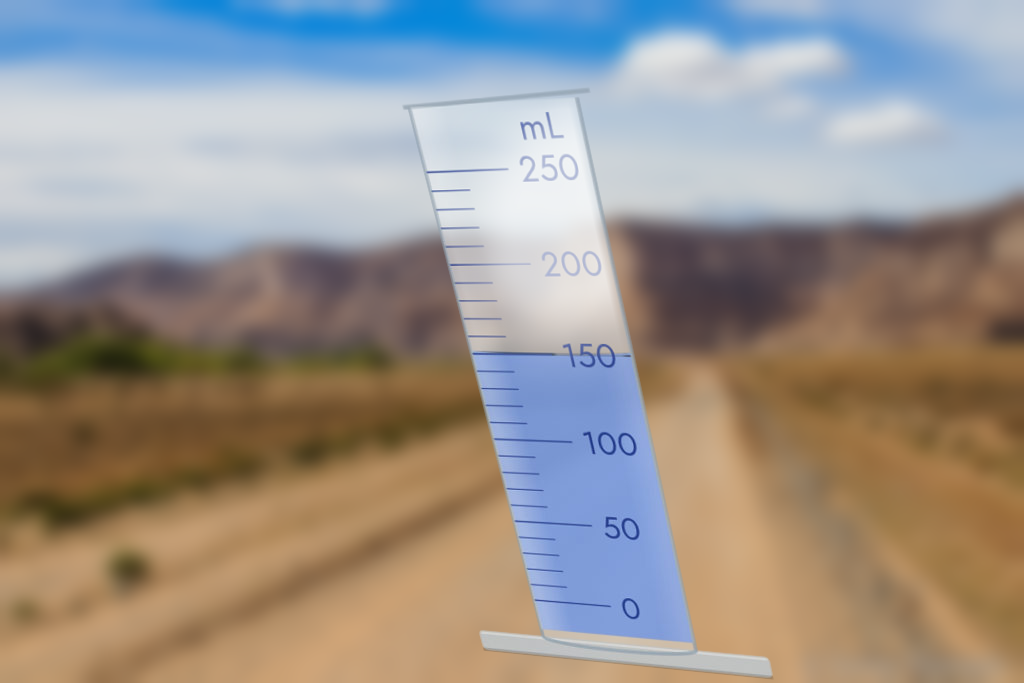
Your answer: **150** mL
